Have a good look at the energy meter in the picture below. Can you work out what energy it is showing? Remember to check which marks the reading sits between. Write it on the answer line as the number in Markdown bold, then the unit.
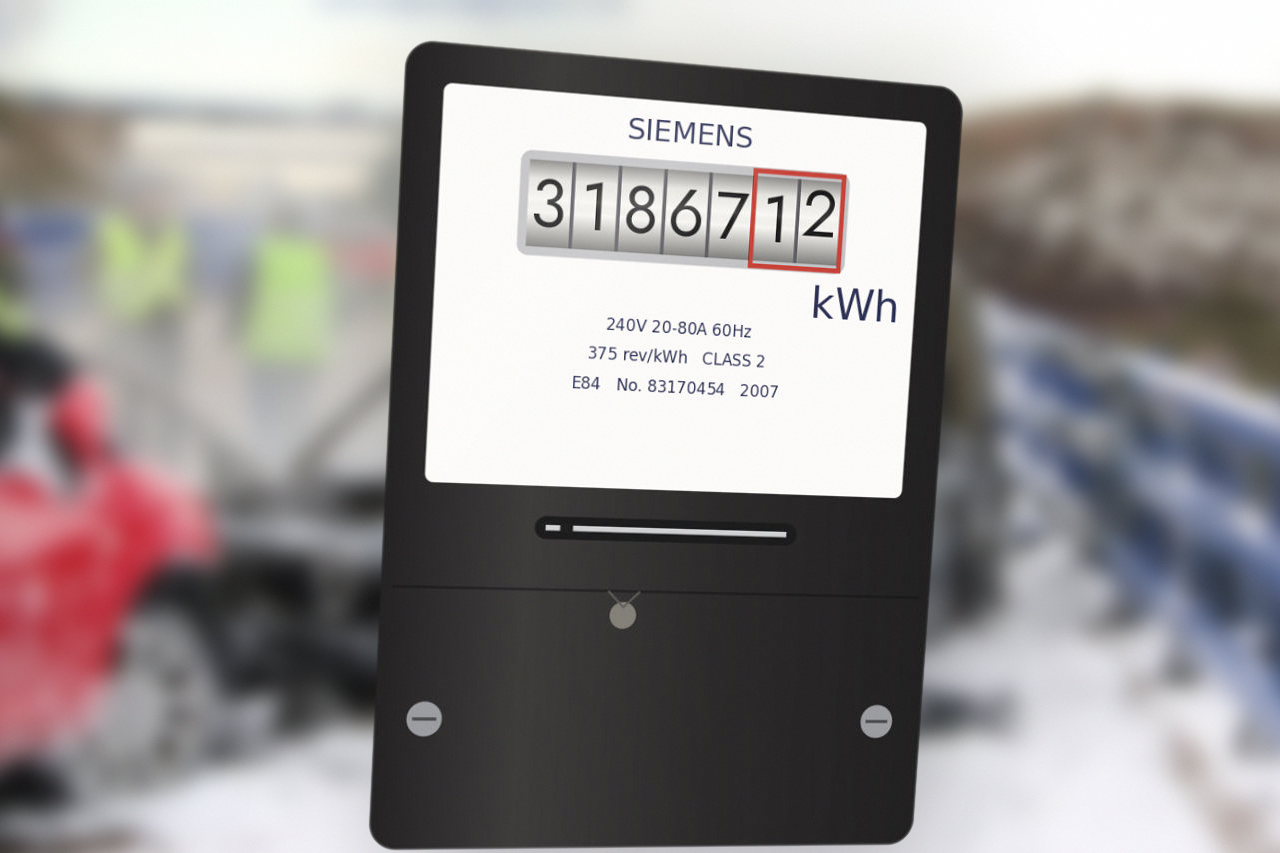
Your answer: **31867.12** kWh
